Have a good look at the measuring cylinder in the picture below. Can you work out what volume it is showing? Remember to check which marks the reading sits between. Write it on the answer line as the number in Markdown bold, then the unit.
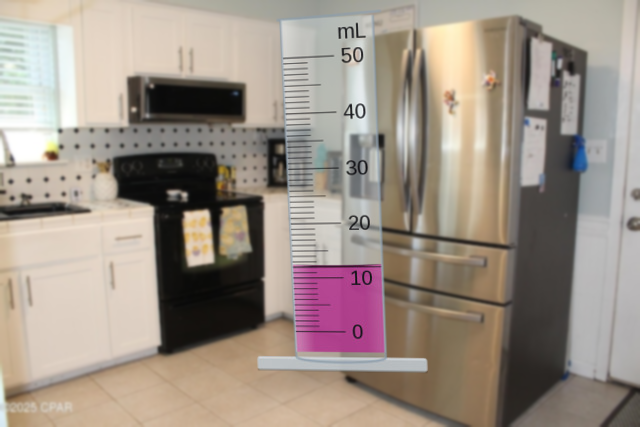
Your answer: **12** mL
